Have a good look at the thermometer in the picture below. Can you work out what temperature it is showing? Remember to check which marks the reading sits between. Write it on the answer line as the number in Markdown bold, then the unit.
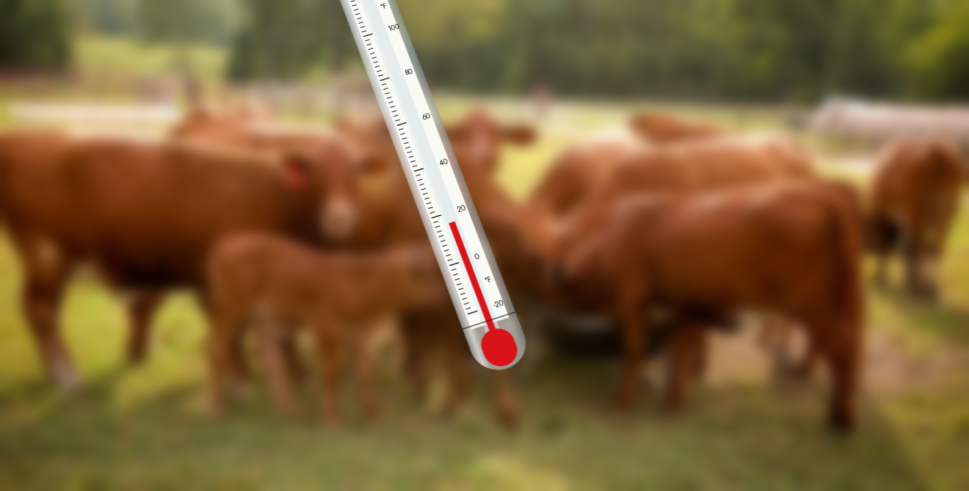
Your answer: **16** °F
